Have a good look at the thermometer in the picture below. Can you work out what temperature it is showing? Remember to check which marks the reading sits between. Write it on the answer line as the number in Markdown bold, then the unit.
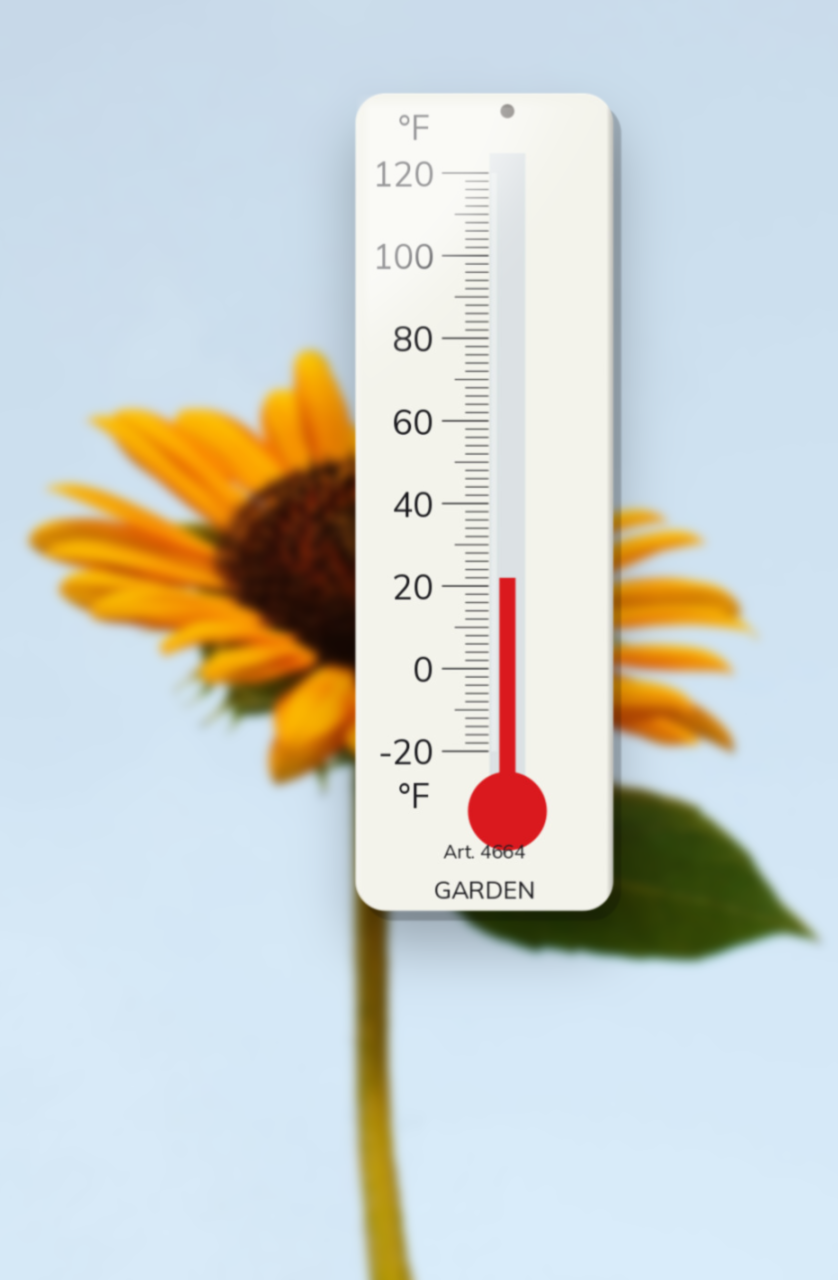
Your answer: **22** °F
